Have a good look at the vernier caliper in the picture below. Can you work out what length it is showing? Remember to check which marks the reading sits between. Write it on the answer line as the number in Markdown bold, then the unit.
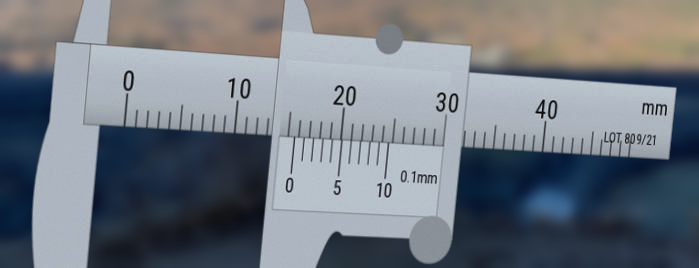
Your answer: **15.6** mm
